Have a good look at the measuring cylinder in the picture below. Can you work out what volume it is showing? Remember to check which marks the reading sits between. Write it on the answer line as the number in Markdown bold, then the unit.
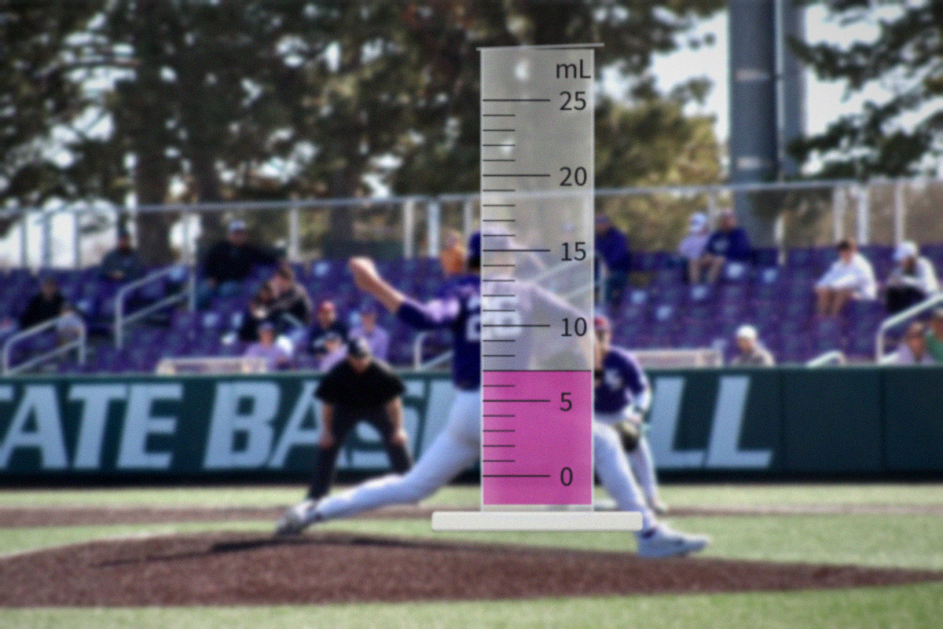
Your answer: **7** mL
